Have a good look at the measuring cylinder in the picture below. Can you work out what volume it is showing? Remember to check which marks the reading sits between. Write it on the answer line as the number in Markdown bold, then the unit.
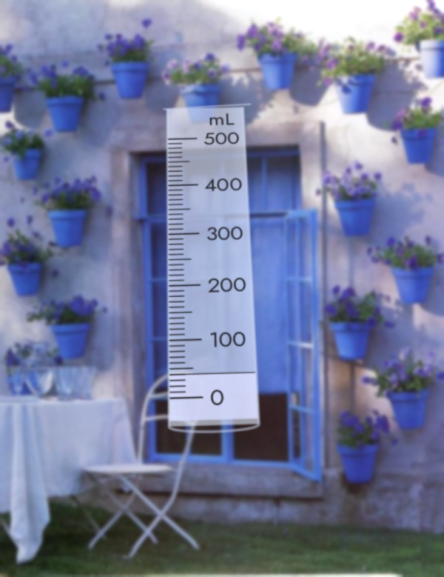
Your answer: **40** mL
